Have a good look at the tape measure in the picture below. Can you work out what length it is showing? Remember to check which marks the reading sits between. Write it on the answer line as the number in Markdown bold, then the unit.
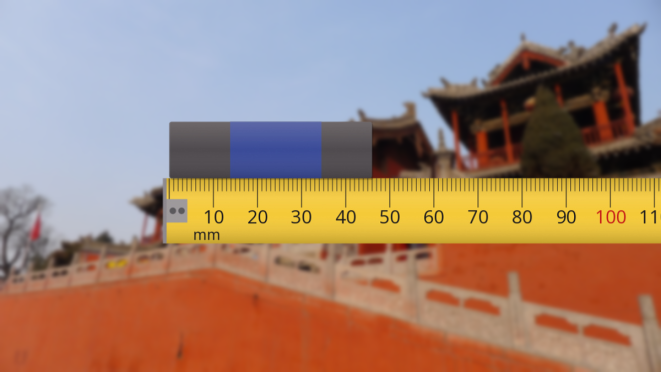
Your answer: **46** mm
